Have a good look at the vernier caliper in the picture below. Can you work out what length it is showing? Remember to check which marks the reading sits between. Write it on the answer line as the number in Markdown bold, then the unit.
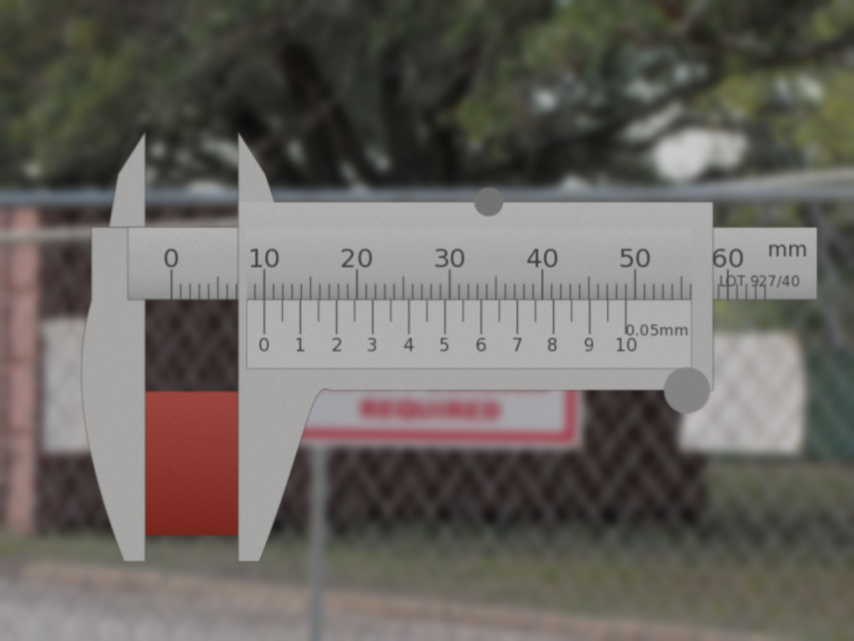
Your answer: **10.0** mm
